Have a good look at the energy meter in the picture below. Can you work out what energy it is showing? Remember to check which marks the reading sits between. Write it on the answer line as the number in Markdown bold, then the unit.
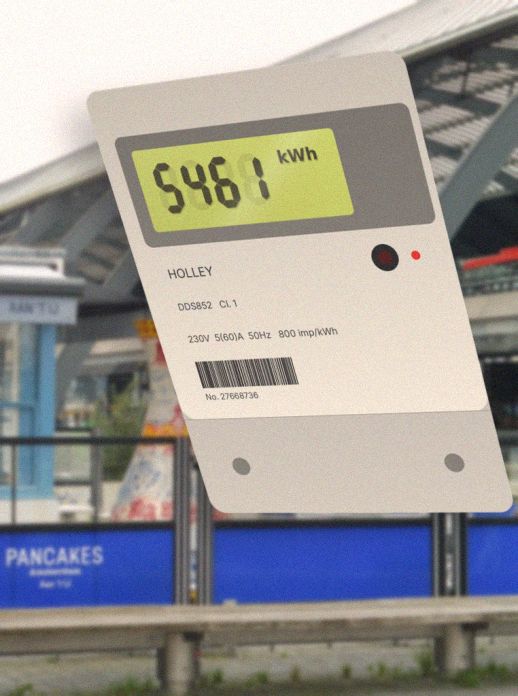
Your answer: **5461** kWh
